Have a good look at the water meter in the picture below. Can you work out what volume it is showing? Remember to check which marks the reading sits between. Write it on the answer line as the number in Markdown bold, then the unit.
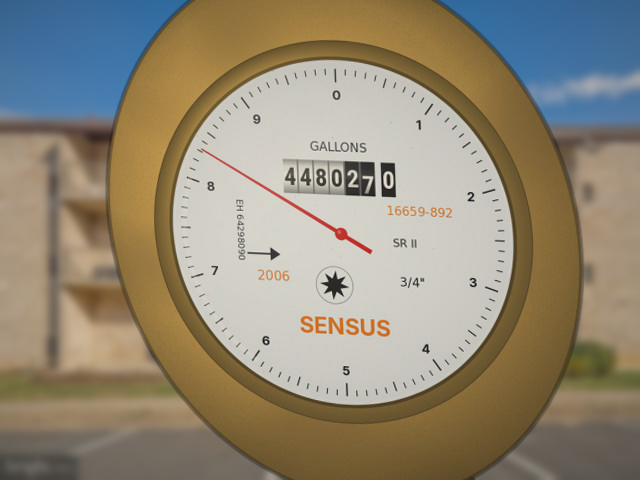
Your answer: **4480268.3** gal
